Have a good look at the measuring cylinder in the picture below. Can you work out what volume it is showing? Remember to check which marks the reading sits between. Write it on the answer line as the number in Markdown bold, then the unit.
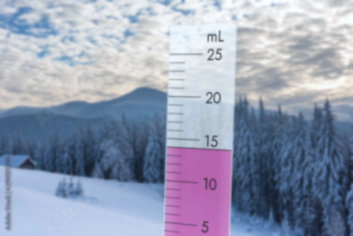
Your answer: **14** mL
